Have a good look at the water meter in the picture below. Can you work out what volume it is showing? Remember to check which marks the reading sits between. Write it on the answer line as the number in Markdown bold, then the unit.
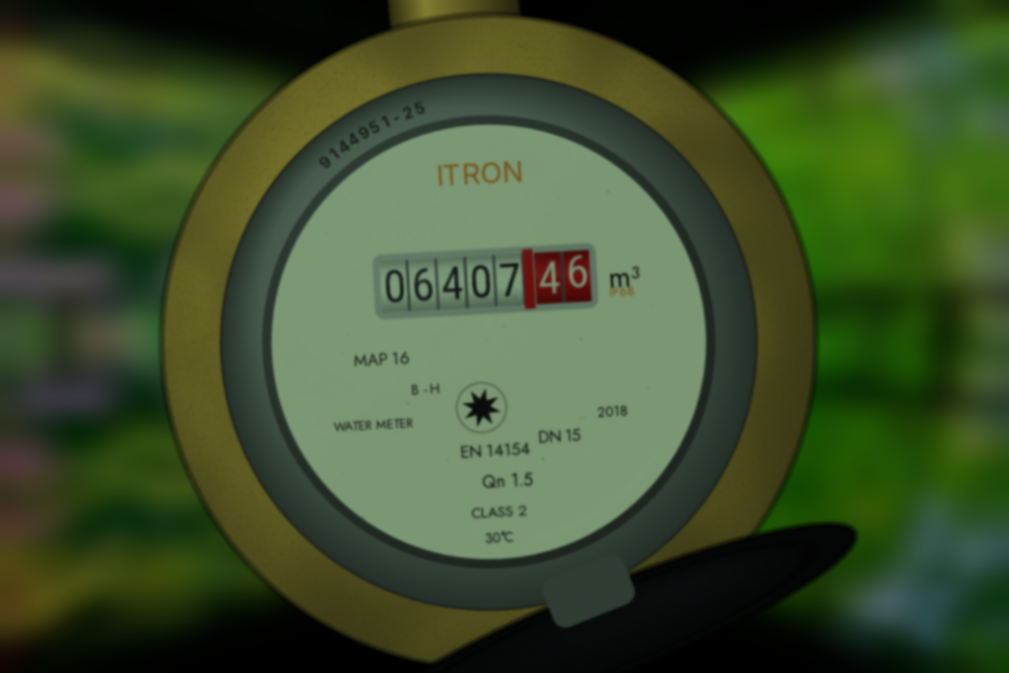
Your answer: **6407.46** m³
